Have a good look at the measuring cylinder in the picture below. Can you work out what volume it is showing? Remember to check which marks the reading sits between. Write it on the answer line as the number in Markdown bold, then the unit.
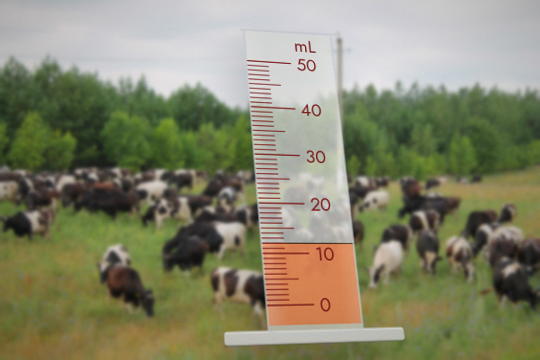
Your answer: **12** mL
